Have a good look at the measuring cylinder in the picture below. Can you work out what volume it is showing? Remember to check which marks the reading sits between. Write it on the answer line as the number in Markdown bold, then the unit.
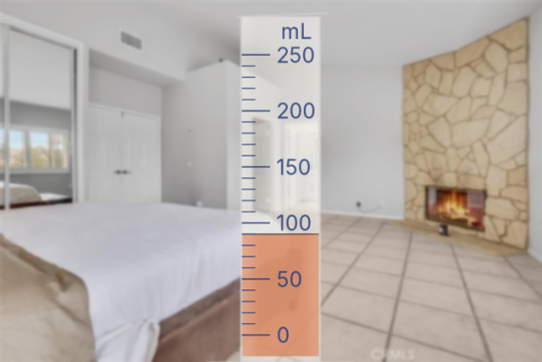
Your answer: **90** mL
